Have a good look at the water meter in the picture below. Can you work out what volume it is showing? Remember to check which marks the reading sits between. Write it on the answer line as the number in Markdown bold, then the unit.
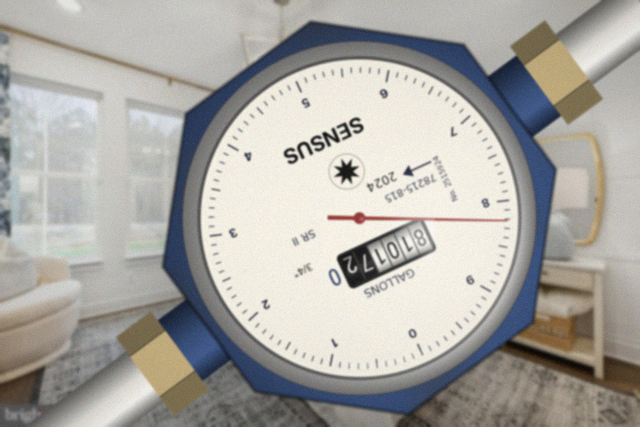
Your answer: **8101718.2** gal
